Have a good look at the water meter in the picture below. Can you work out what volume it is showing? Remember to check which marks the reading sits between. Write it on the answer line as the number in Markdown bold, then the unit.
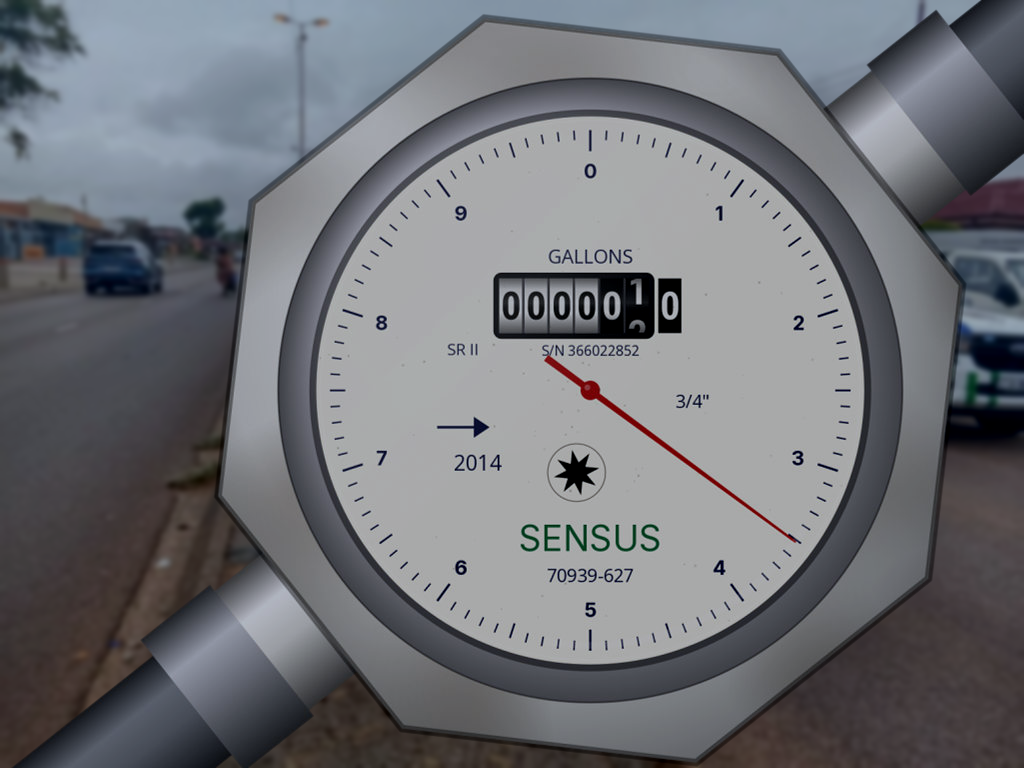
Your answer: **13.5** gal
